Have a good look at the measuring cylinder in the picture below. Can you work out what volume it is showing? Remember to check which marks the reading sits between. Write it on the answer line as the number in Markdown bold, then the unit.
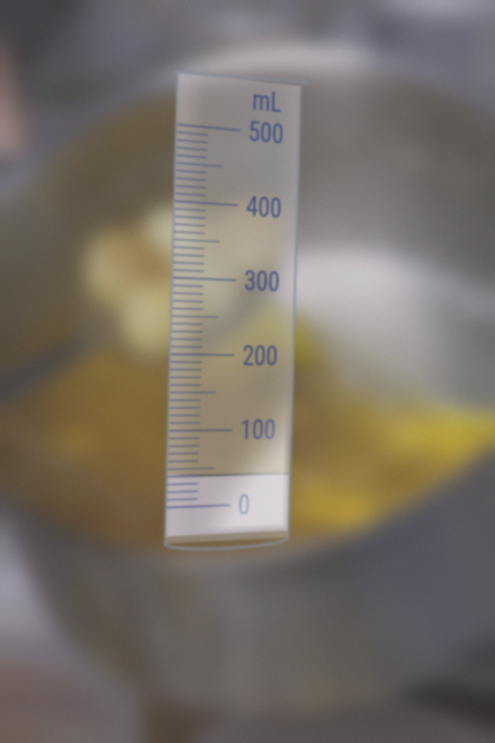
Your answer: **40** mL
